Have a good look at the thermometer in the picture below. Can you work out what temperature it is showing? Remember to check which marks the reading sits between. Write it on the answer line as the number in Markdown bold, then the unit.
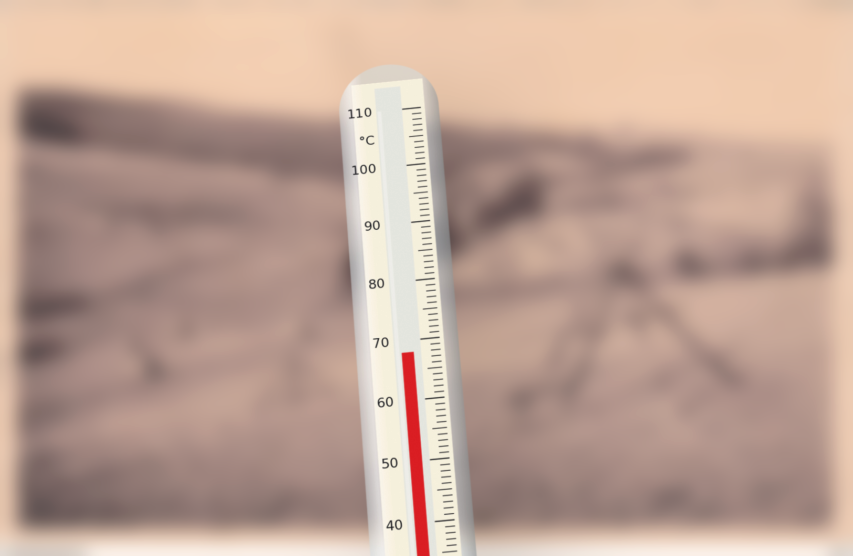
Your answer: **68** °C
